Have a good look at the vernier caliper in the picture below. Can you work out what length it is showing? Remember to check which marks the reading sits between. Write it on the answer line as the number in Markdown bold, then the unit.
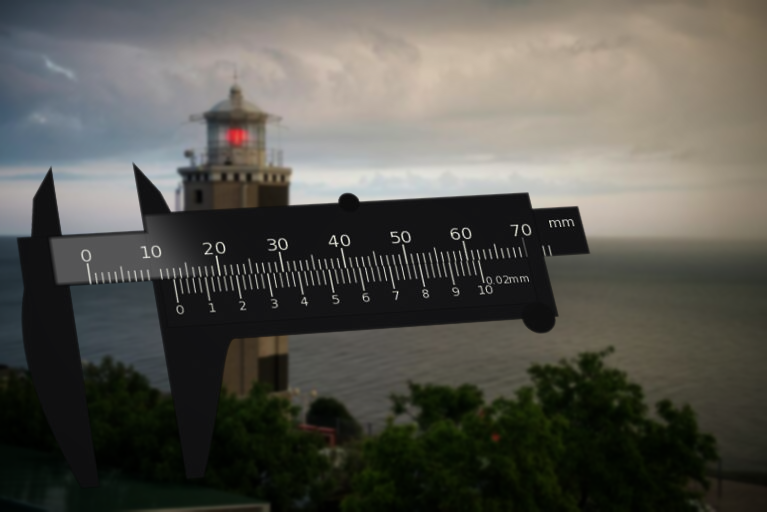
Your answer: **12.8** mm
